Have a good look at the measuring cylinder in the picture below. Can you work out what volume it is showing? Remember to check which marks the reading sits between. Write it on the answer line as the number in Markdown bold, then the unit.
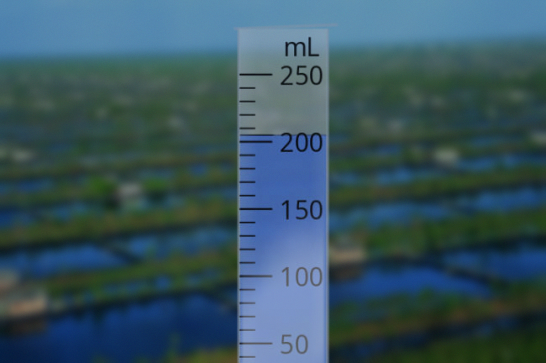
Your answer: **205** mL
